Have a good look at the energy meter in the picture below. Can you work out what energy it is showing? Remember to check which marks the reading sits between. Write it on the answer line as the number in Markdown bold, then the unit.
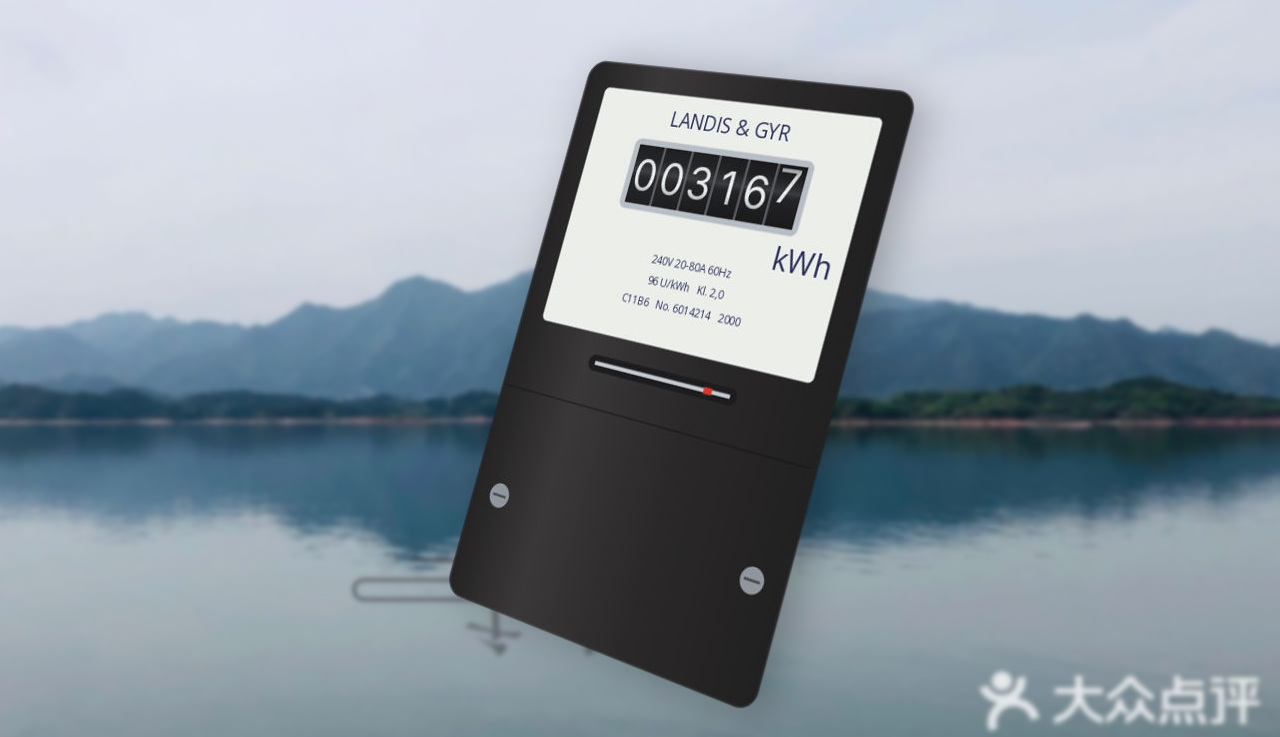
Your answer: **3167** kWh
